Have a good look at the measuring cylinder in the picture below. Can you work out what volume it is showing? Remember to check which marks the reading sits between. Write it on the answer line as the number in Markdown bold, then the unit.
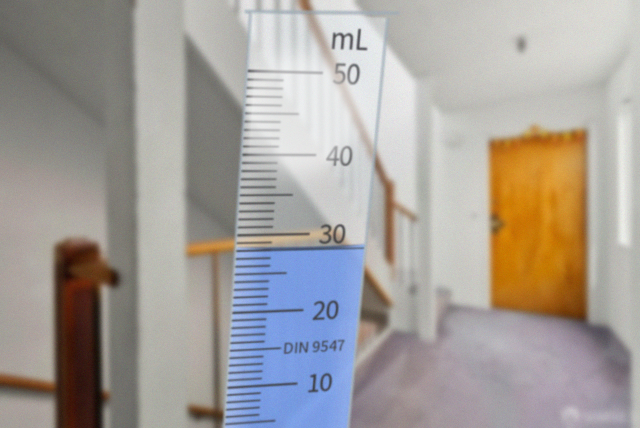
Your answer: **28** mL
